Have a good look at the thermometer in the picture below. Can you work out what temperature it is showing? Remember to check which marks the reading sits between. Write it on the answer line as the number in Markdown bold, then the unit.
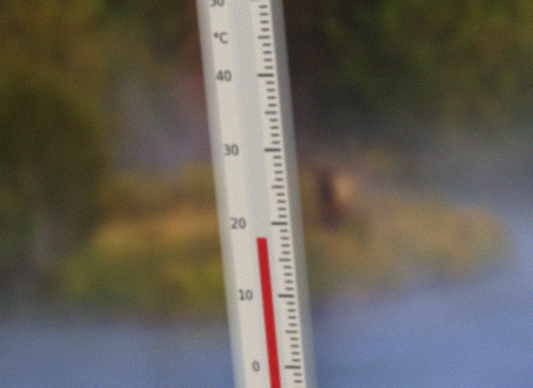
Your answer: **18** °C
